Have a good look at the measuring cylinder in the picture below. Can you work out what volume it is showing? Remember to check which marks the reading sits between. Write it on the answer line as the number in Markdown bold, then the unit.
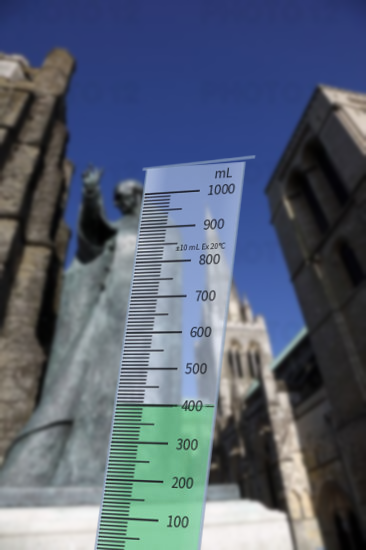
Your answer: **400** mL
